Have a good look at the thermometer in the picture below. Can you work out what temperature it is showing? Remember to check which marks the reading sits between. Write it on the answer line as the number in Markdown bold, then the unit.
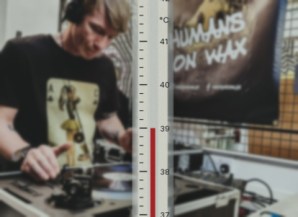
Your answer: **39** °C
